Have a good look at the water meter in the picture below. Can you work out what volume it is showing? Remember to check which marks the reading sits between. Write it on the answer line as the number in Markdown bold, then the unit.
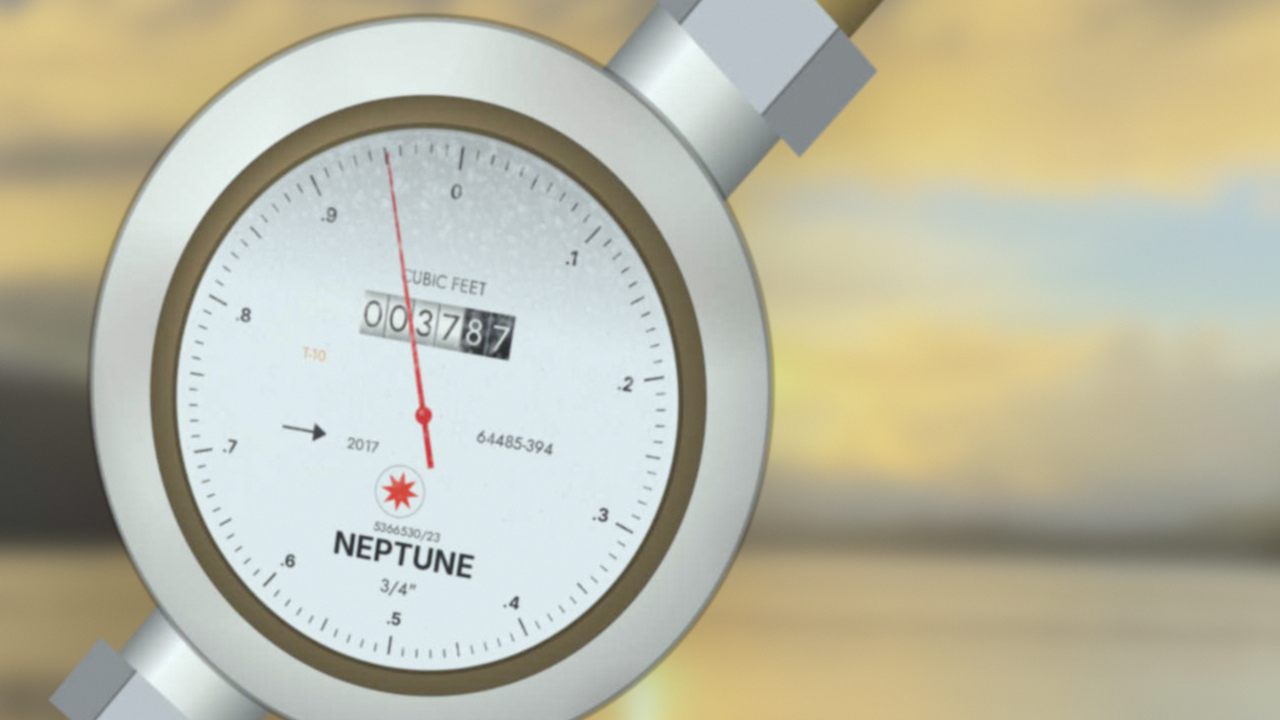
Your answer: **3786.95** ft³
